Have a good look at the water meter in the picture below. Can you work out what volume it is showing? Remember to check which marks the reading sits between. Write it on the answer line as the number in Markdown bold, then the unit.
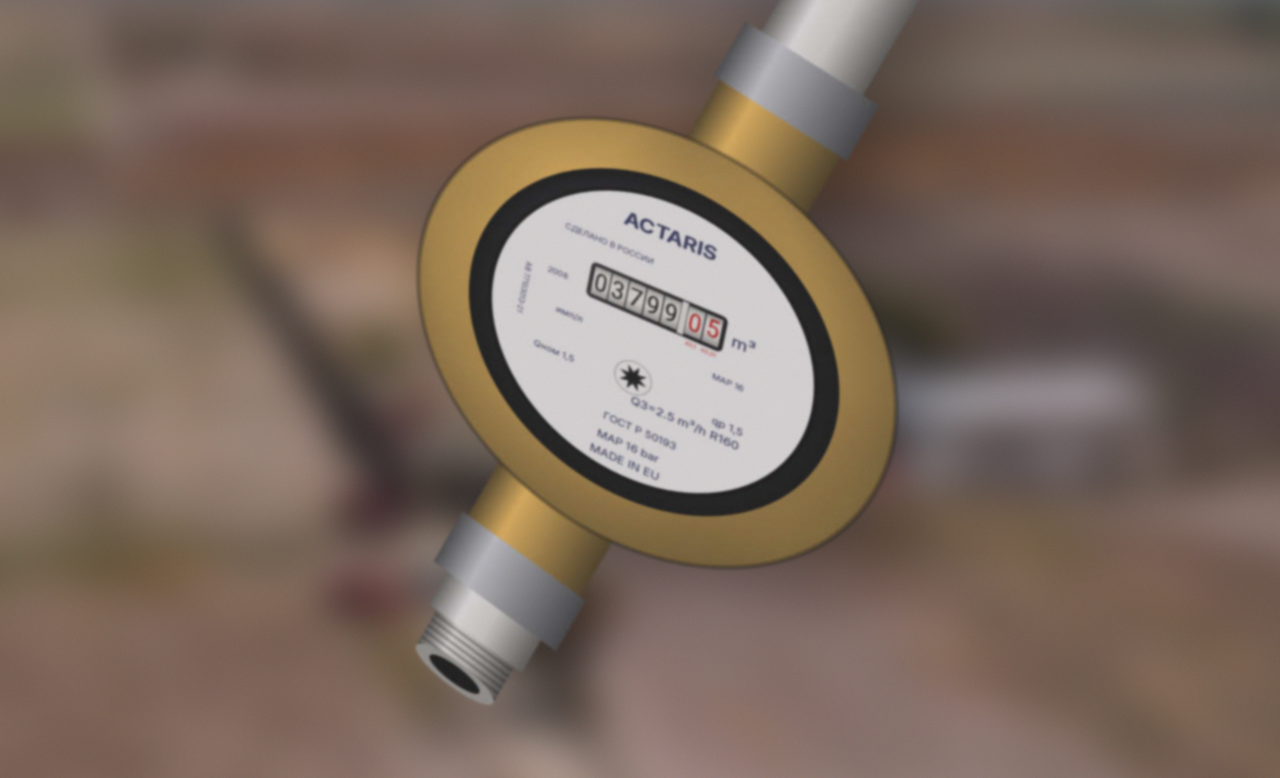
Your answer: **3799.05** m³
